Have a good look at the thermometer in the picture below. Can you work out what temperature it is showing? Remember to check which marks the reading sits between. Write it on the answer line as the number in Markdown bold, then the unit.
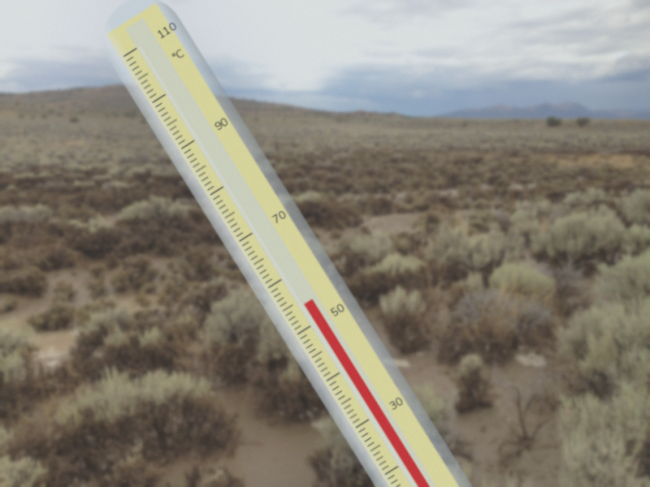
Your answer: **54** °C
